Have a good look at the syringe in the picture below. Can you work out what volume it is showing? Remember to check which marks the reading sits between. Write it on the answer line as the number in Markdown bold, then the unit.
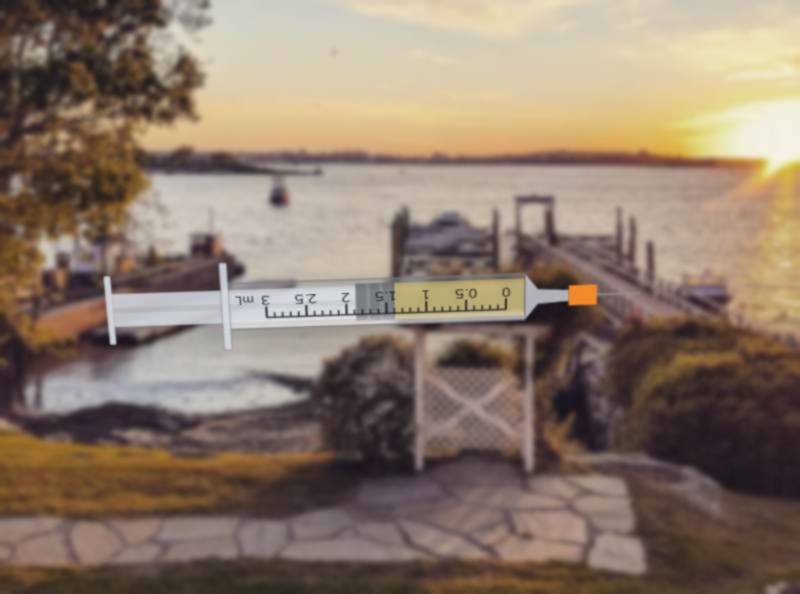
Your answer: **1.4** mL
